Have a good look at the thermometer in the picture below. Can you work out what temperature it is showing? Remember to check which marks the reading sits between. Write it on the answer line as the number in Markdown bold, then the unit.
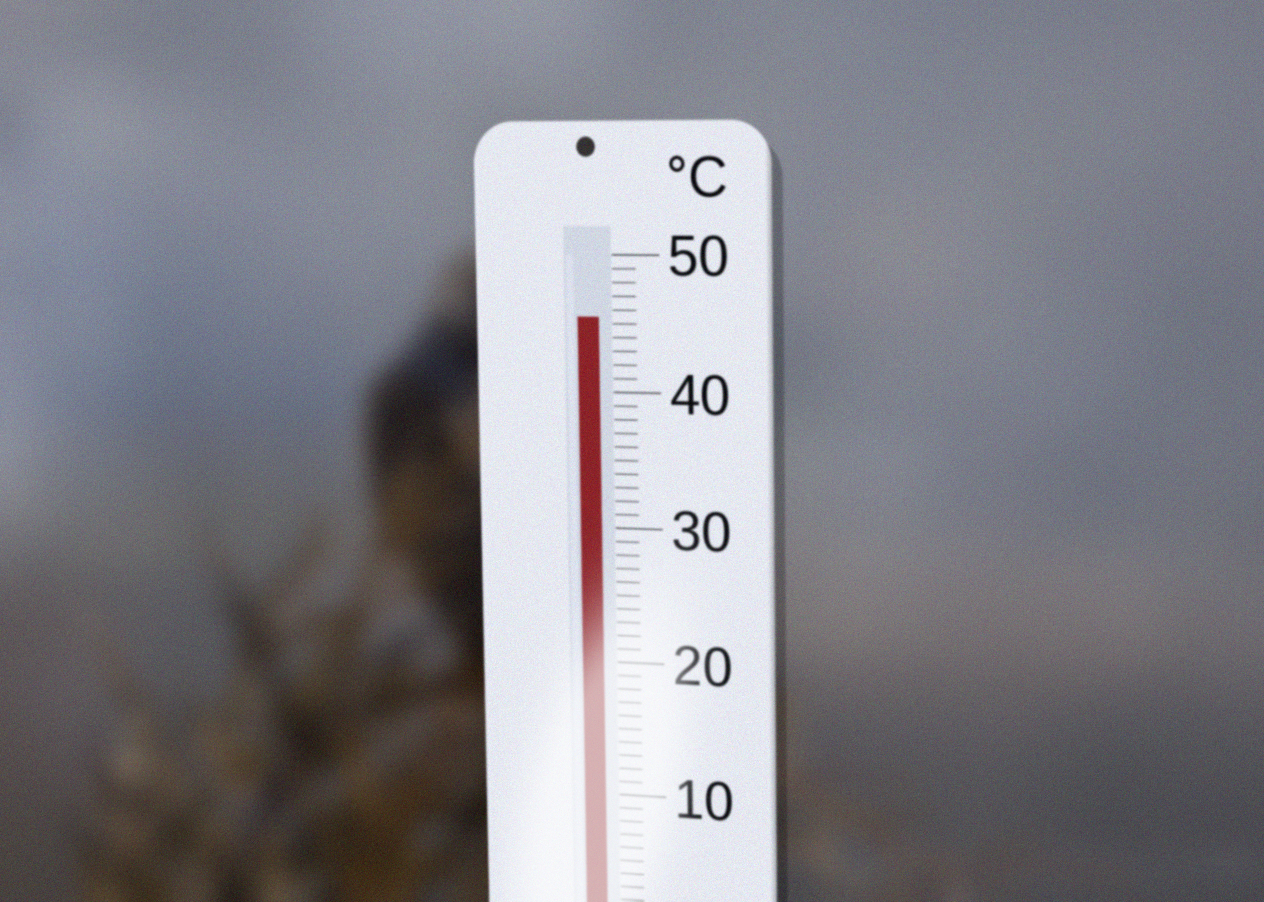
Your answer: **45.5** °C
